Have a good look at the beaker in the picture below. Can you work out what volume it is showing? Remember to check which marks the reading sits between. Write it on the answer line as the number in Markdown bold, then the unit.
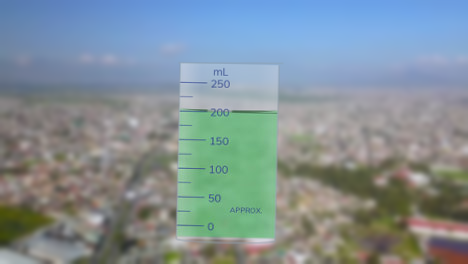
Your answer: **200** mL
